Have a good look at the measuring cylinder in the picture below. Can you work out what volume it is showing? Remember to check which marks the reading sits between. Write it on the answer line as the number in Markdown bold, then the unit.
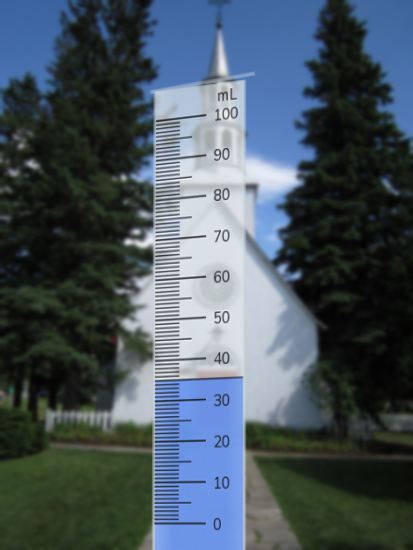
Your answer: **35** mL
